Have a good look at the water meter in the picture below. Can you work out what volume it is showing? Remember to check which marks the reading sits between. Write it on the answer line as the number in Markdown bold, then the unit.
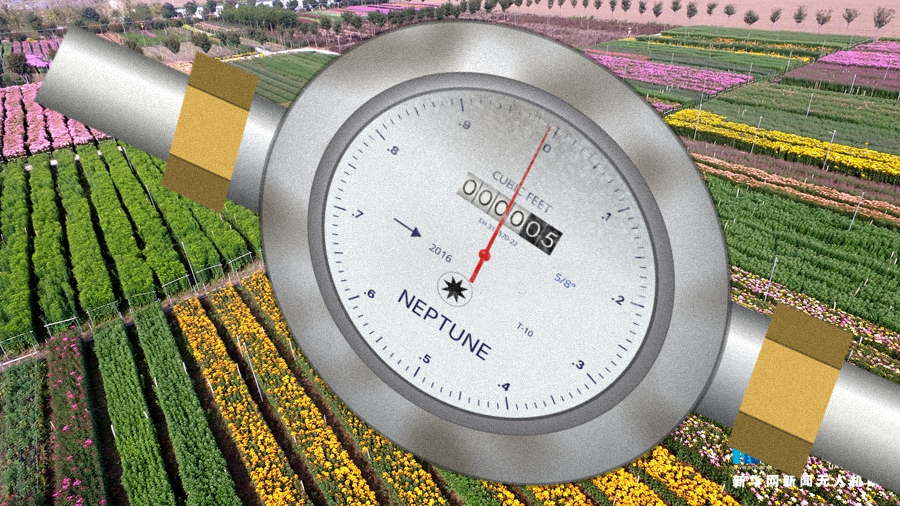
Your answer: **4.99** ft³
